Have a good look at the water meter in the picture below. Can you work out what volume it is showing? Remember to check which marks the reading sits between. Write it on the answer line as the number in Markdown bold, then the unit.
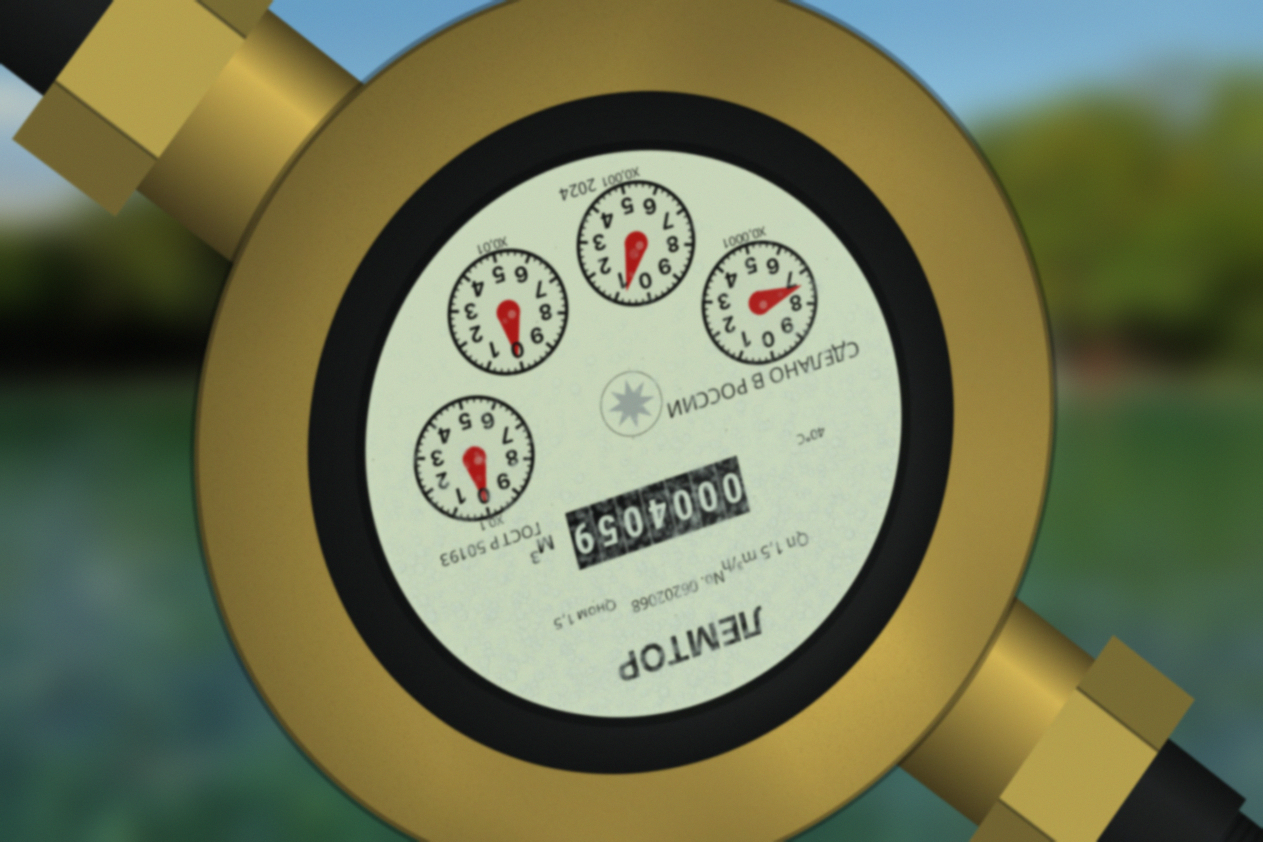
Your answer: **4059.0007** m³
